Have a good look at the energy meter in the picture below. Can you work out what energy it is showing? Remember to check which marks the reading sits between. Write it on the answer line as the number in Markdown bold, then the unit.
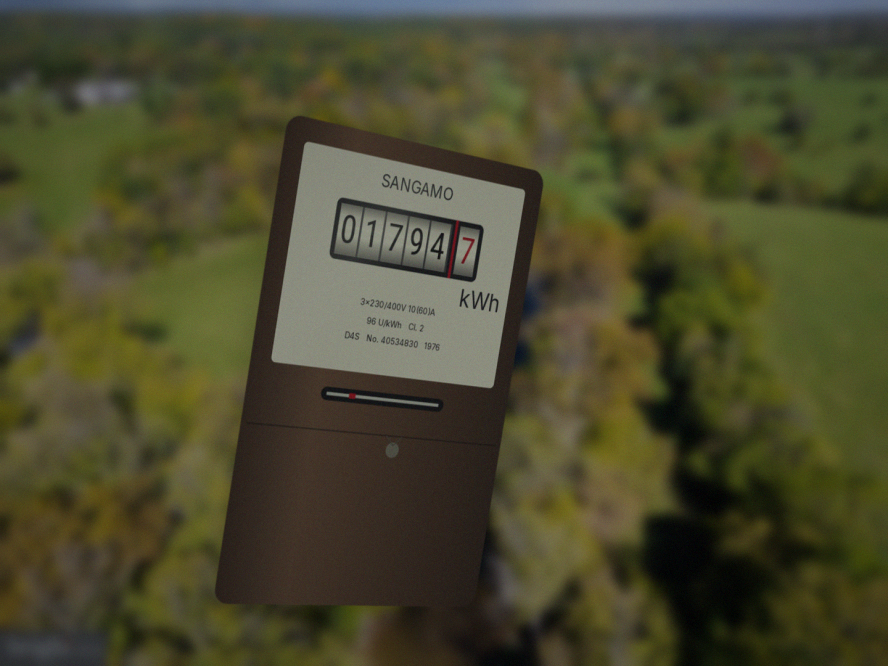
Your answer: **1794.7** kWh
